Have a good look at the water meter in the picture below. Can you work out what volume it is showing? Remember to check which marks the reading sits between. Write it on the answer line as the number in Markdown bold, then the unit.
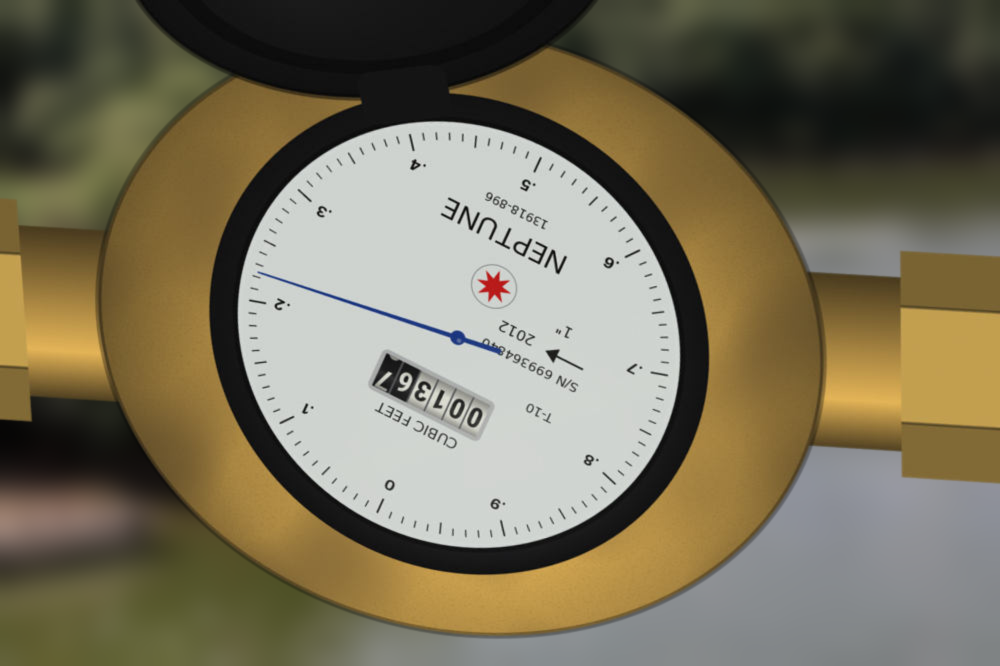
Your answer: **1367.22** ft³
